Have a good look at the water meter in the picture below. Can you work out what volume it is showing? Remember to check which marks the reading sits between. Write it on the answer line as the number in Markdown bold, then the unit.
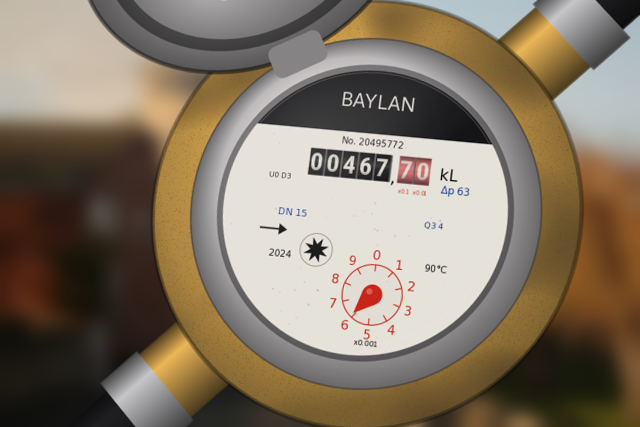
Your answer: **467.706** kL
